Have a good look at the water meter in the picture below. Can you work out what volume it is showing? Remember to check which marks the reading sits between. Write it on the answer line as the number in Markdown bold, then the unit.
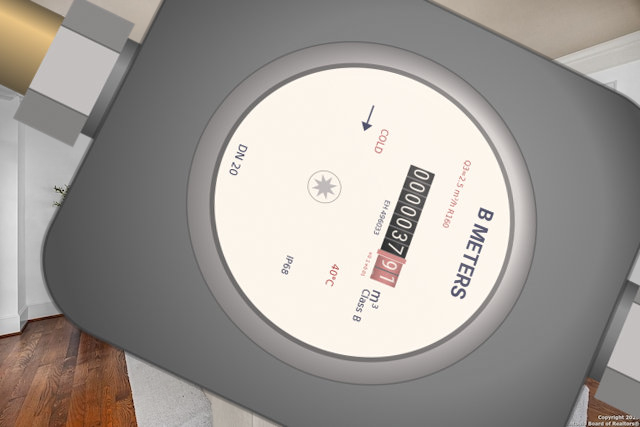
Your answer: **37.91** m³
